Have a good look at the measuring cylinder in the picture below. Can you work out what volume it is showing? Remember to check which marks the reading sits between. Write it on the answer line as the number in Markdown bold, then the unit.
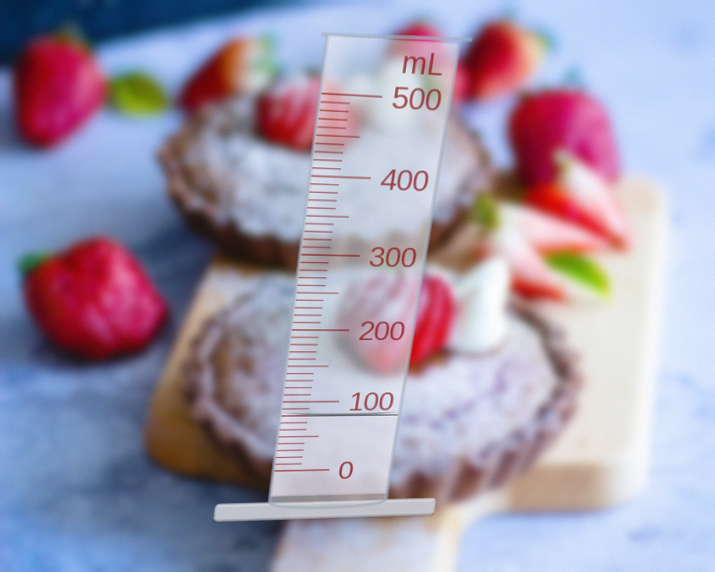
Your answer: **80** mL
